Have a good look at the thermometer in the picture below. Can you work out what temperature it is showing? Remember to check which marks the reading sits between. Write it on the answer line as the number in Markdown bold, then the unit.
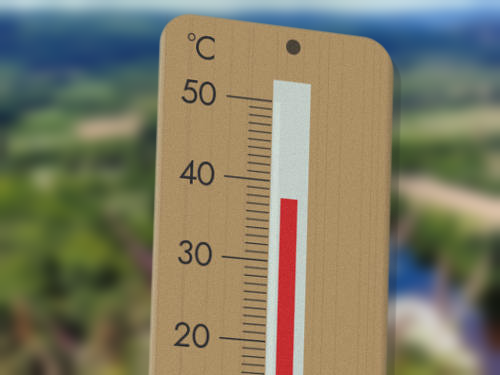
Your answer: **38** °C
